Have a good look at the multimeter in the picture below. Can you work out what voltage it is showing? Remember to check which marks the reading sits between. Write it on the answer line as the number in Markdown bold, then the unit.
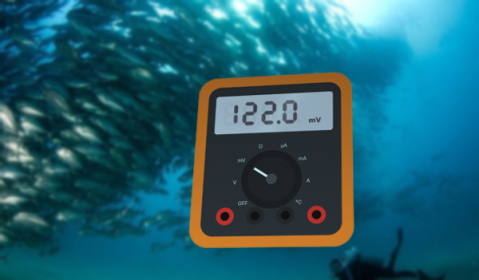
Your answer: **122.0** mV
